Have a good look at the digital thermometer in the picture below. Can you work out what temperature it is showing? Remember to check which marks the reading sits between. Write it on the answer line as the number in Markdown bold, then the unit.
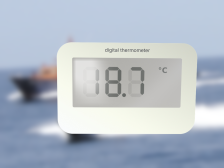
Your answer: **18.7** °C
